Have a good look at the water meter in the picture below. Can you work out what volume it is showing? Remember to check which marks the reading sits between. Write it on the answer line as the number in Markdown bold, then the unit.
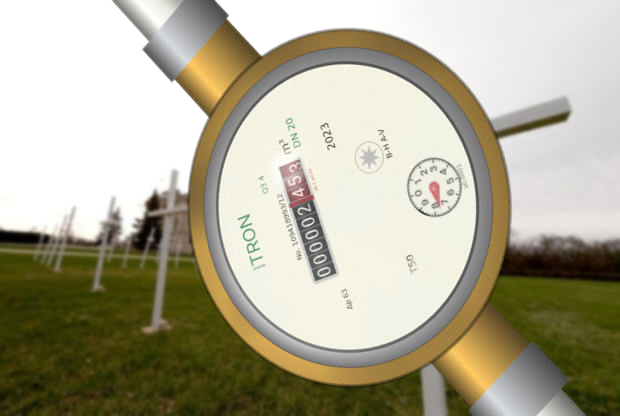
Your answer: **2.4527** m³
